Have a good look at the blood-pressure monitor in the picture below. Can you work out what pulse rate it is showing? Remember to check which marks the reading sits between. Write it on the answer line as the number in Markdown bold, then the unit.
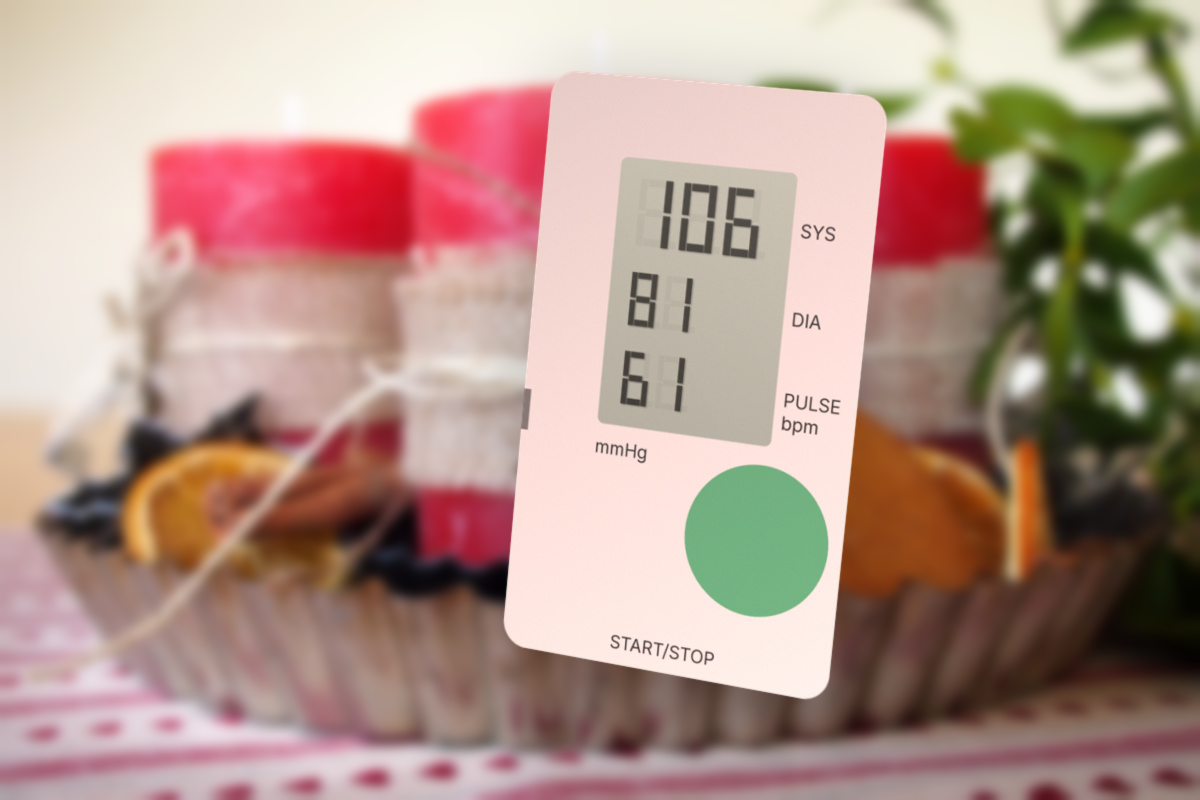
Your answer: **61** bpm
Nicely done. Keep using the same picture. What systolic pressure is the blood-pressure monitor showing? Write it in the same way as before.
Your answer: **106** mmHg
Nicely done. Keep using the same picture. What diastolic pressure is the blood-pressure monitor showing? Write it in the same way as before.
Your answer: **81** mmHg
